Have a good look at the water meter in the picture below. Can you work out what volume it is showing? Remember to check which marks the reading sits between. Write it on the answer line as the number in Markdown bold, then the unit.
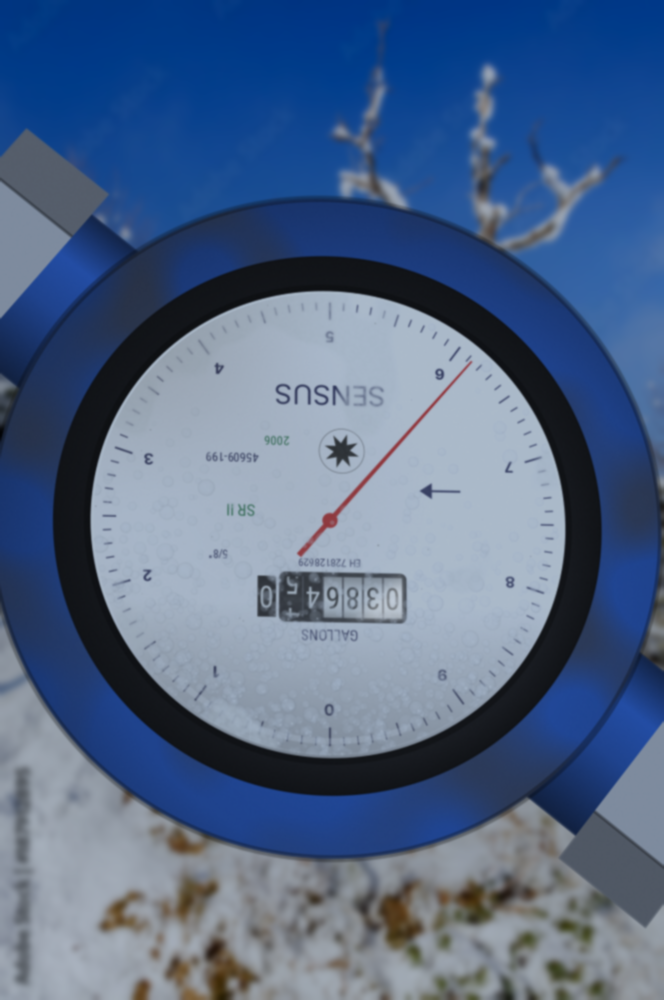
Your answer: **386446.1** gal
